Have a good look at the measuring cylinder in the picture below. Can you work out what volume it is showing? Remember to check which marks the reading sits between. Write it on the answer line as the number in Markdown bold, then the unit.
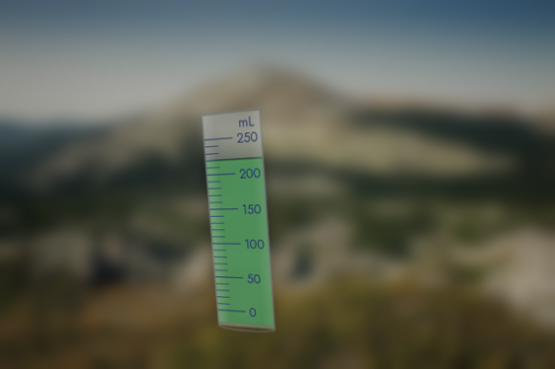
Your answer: **220** mL
